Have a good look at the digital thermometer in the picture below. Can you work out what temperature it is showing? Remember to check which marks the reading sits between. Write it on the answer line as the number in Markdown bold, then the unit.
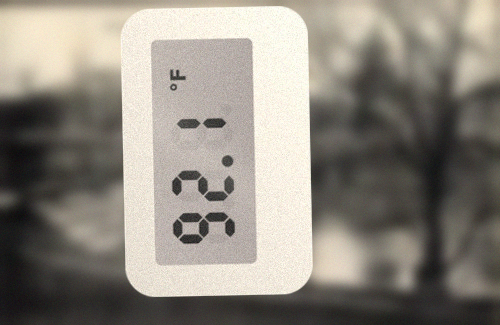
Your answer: **92.1** °F
